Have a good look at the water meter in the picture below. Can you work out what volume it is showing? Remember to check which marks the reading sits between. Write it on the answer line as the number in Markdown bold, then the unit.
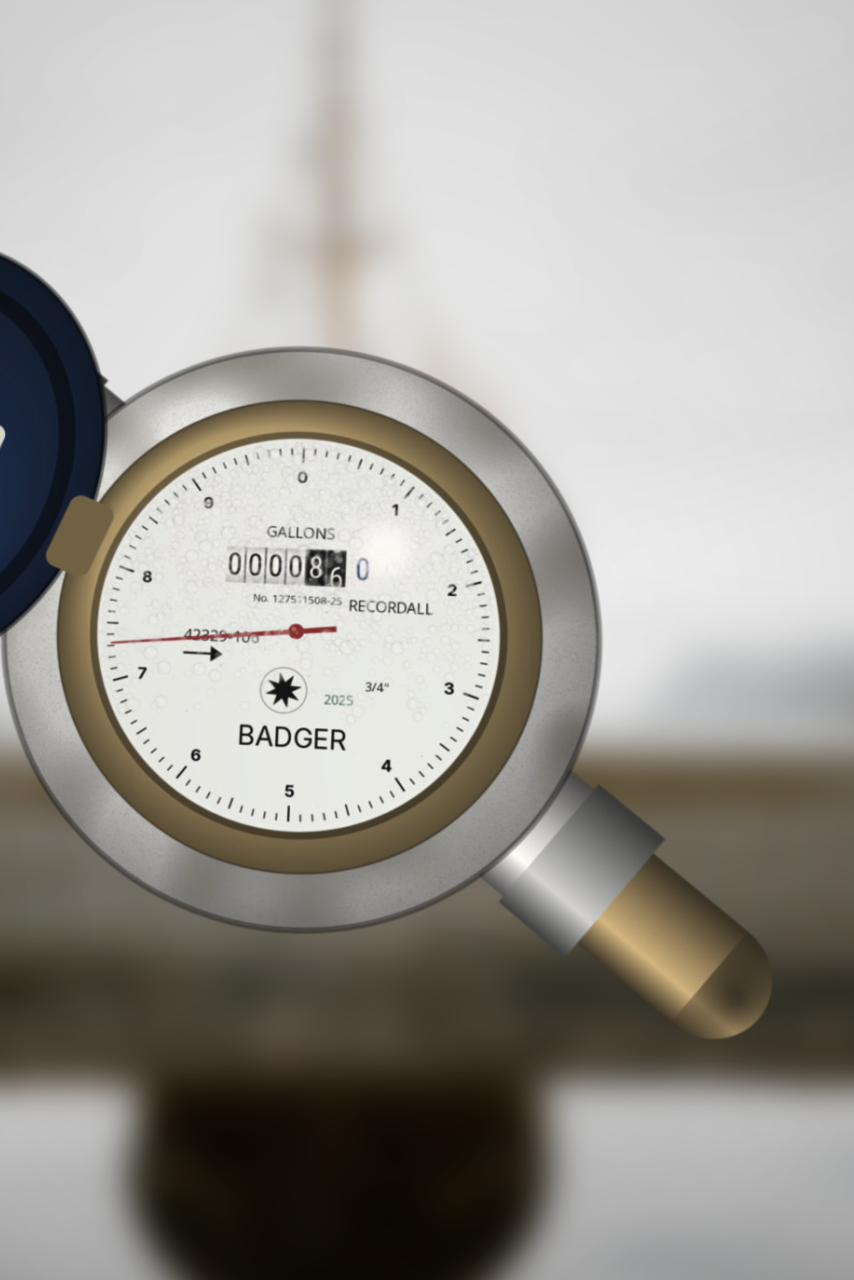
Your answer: **857.3** gal
